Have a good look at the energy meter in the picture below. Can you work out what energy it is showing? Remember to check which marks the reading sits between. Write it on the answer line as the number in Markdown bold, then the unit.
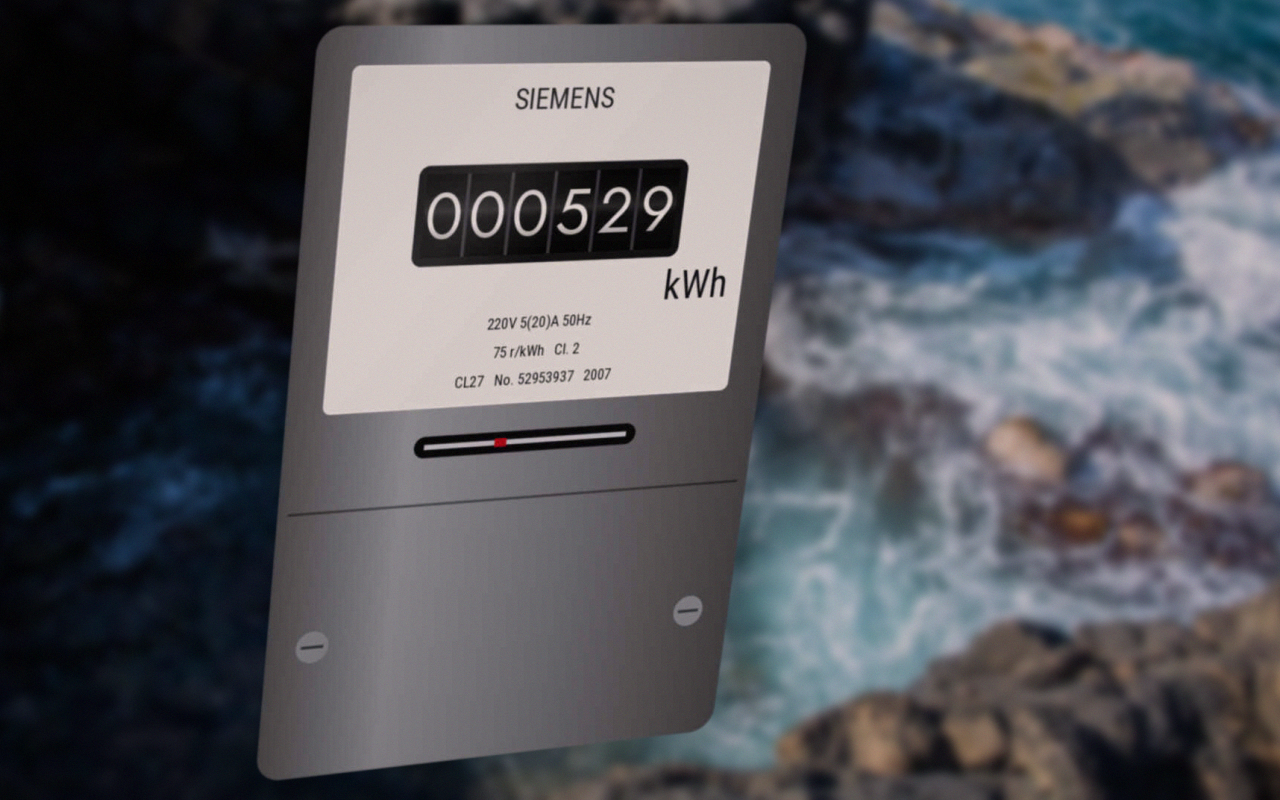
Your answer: **529** kWh
